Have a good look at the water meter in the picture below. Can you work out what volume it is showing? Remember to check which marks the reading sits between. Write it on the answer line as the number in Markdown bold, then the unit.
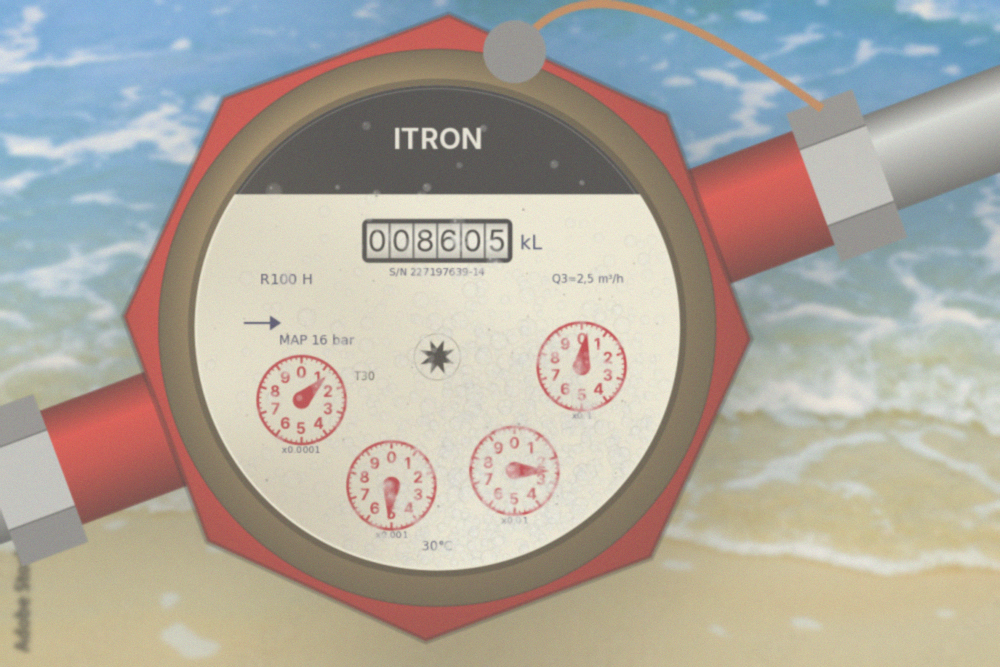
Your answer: **8605.0251** kL
